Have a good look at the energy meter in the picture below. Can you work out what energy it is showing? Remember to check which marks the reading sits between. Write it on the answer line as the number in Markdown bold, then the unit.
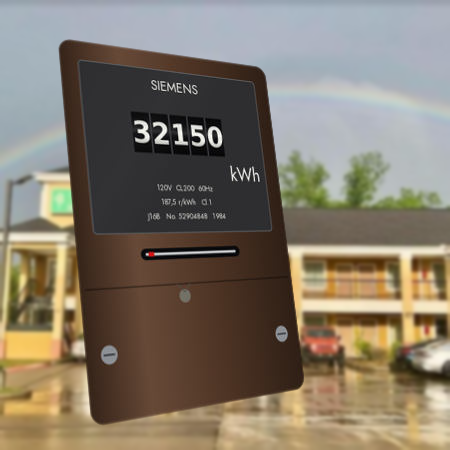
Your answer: **32150** kWh
